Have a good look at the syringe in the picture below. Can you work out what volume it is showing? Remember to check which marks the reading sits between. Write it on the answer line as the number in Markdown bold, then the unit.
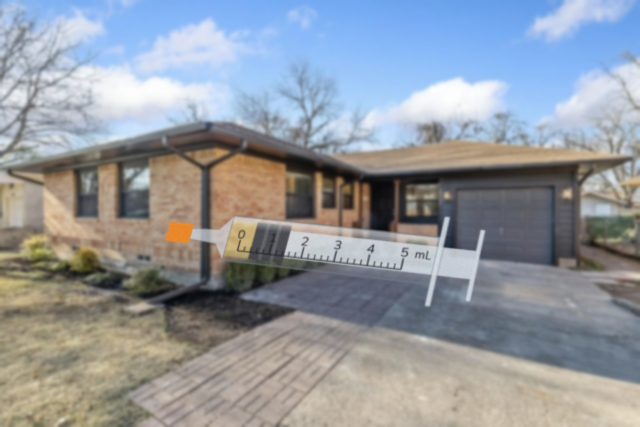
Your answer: **0.4** mL
